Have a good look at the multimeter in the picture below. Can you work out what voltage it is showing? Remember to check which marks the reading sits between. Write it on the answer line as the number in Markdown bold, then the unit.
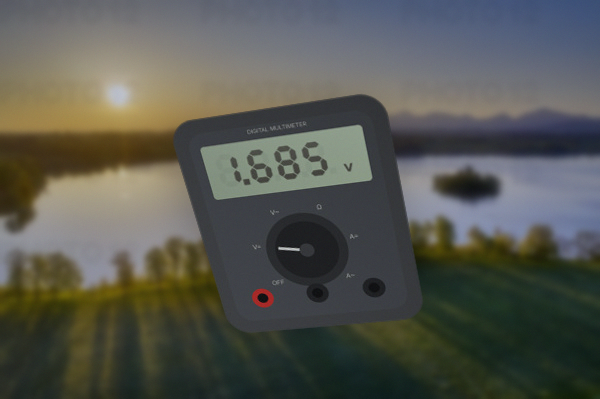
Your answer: **1.685** V
